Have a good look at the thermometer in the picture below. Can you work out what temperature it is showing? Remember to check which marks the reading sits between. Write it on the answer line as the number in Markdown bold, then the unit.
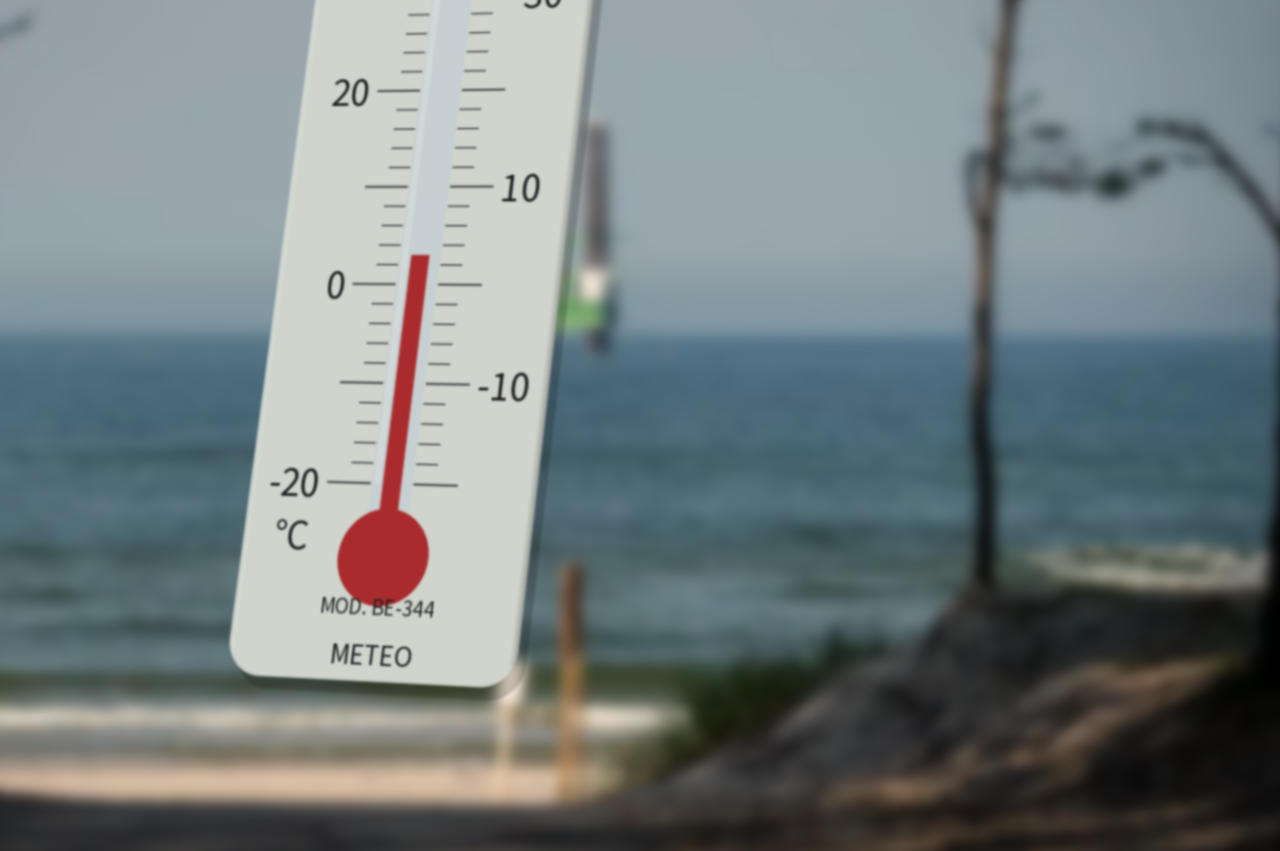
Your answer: **3** °C
